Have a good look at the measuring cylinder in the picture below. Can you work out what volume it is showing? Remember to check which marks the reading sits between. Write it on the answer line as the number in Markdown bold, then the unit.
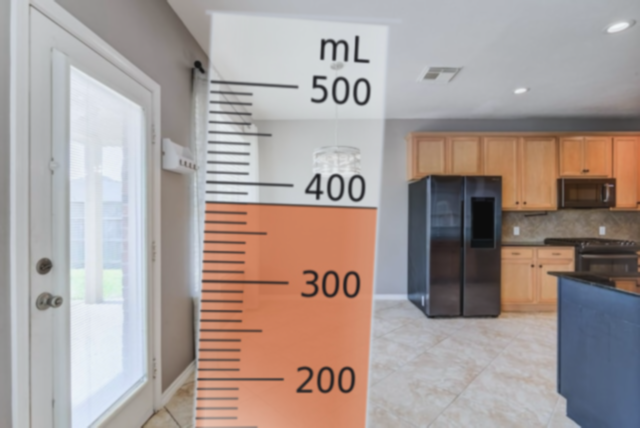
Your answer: **380** mL
